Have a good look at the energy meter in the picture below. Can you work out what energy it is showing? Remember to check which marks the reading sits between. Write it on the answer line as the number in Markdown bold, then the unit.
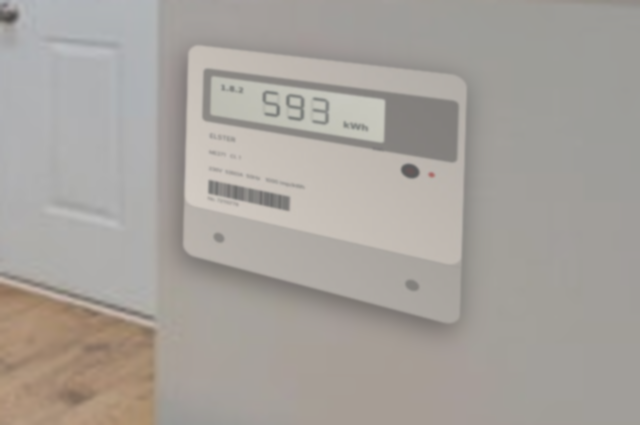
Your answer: **593** kWh
